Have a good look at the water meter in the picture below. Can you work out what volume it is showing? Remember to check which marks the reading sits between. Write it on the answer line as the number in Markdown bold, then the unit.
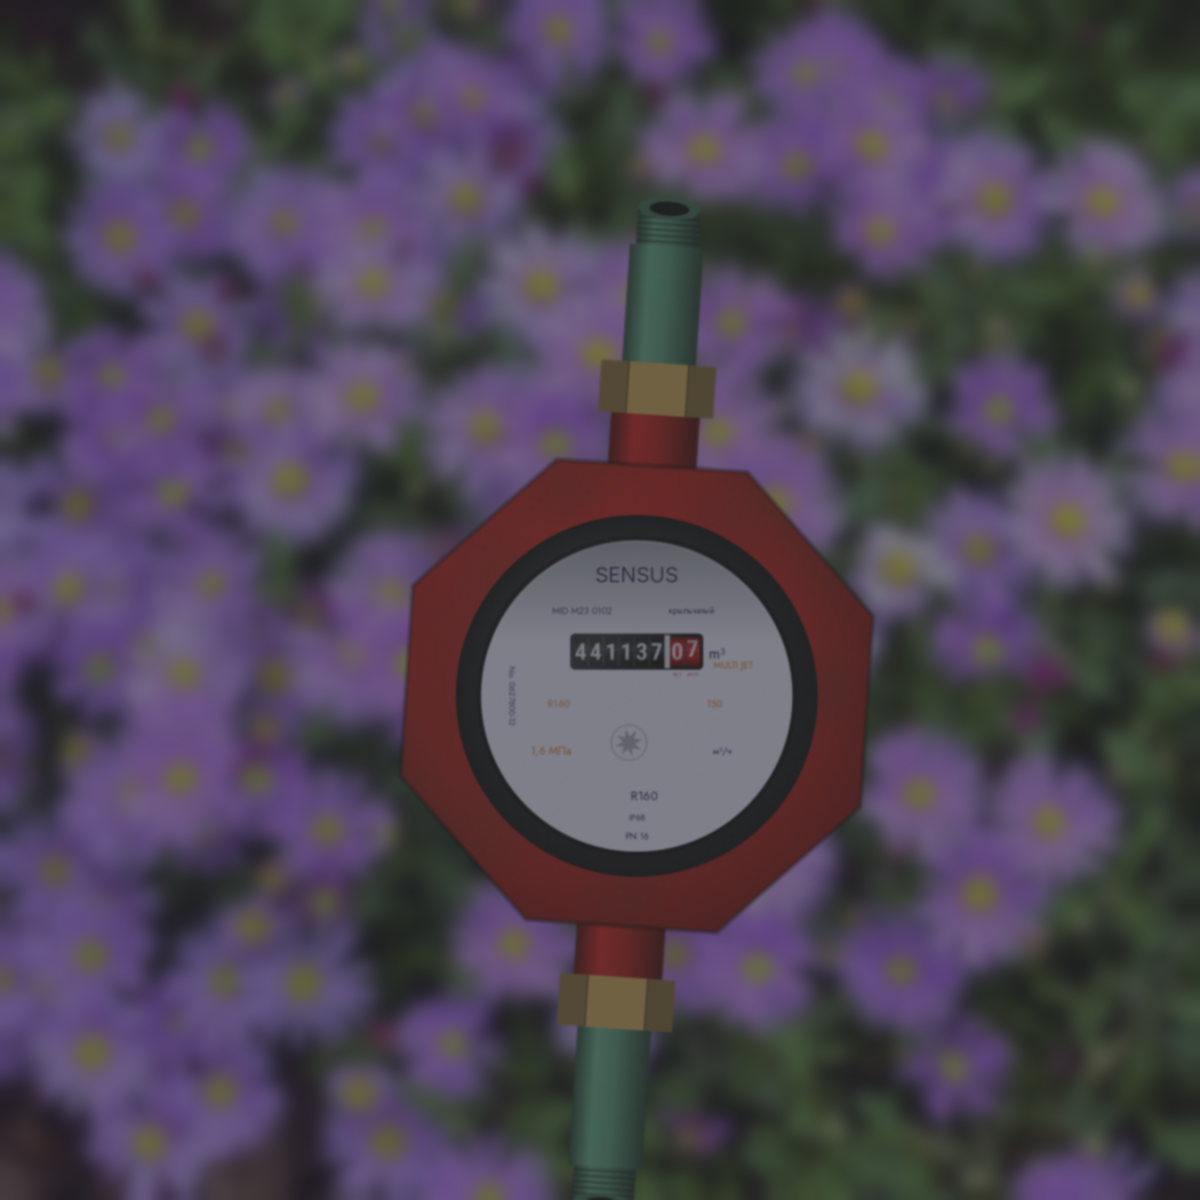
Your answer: **441137.07** m³
